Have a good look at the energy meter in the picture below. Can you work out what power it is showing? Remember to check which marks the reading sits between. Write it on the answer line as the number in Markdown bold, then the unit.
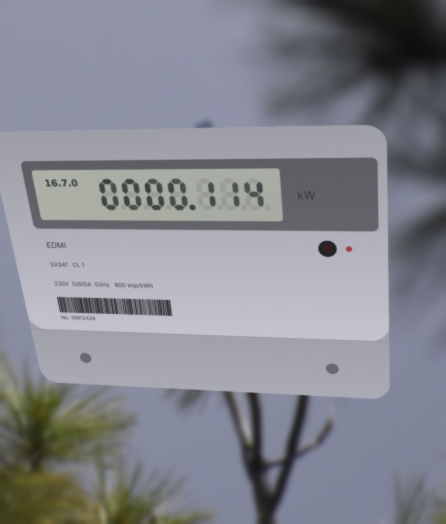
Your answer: **0.114** kW
